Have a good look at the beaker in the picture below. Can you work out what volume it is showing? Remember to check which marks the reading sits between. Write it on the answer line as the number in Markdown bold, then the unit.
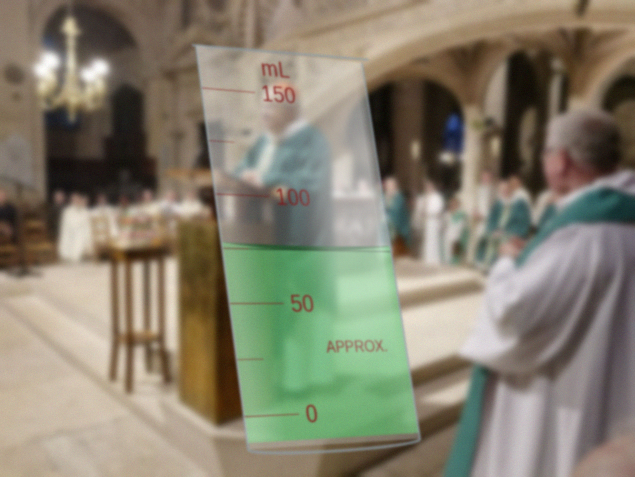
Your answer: **75** mL
